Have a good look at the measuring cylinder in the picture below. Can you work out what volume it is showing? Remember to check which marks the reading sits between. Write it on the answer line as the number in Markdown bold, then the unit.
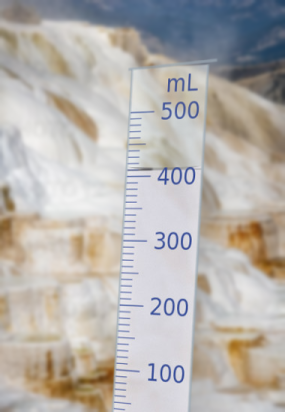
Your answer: **410** mL
